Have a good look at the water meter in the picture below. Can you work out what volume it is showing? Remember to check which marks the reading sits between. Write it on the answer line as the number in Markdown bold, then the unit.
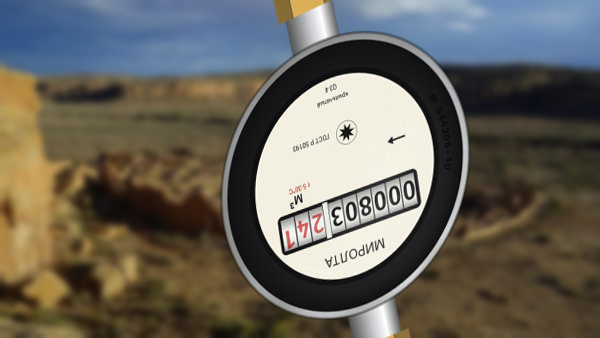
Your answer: **803.241** m³
